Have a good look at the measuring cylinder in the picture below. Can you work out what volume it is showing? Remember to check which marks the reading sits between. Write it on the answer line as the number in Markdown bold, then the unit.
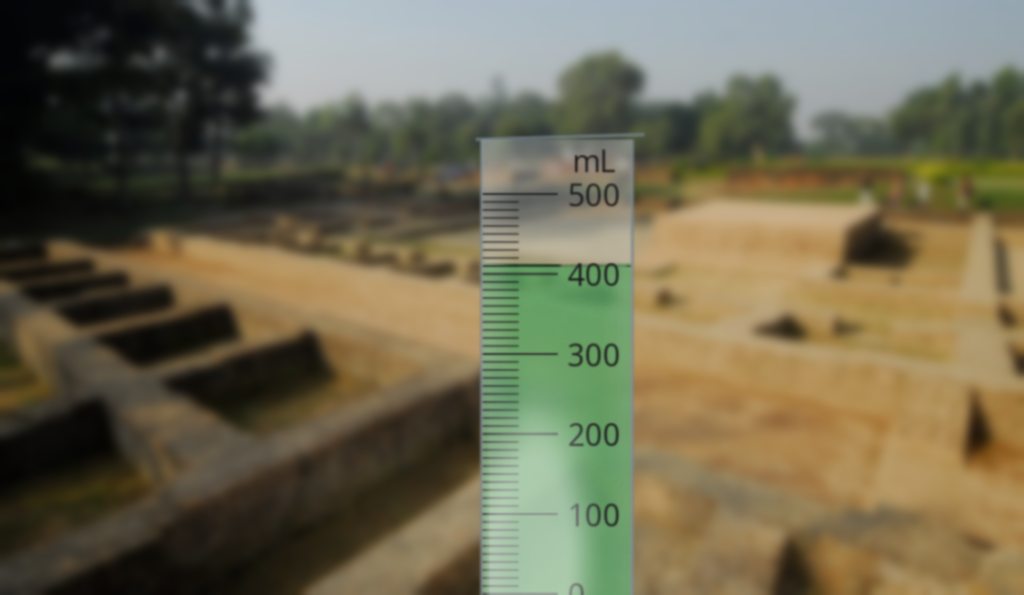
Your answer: **410** mL
